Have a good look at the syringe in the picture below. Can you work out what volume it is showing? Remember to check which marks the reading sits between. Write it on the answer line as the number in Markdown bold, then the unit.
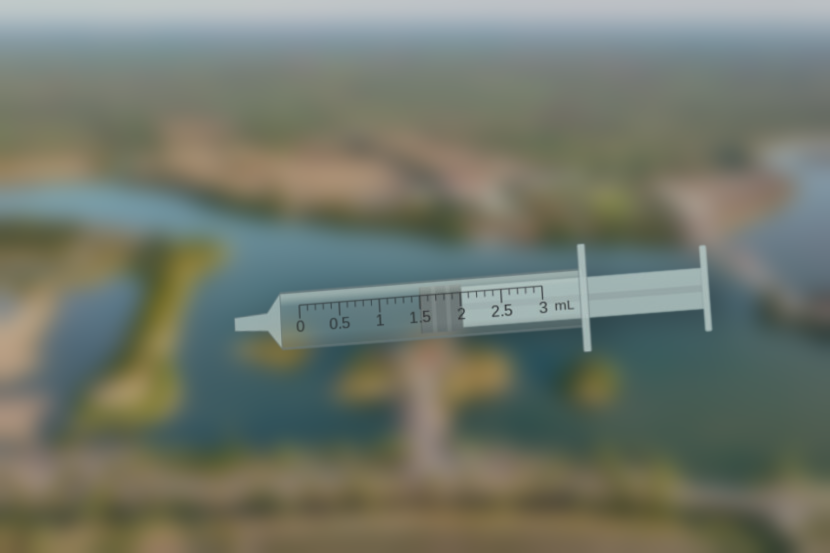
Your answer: **1.5** mL
